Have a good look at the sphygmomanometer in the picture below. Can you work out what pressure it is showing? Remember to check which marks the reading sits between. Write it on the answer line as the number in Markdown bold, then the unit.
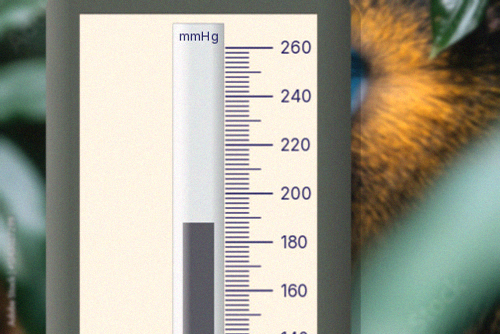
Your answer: **188** mmHg
